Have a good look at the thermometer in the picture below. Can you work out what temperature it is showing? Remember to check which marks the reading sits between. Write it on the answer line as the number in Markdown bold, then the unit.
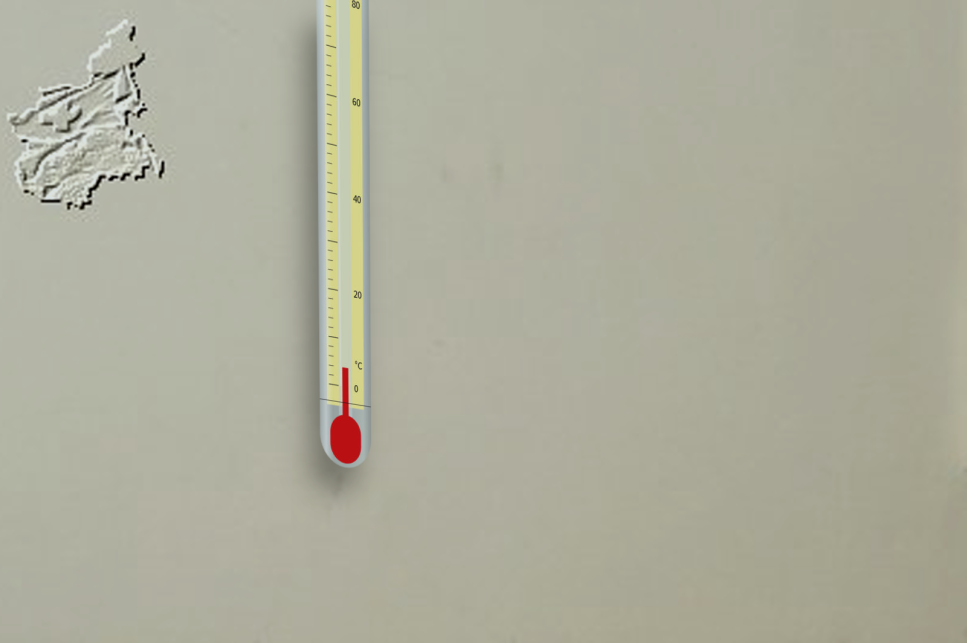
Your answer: **4** °C
